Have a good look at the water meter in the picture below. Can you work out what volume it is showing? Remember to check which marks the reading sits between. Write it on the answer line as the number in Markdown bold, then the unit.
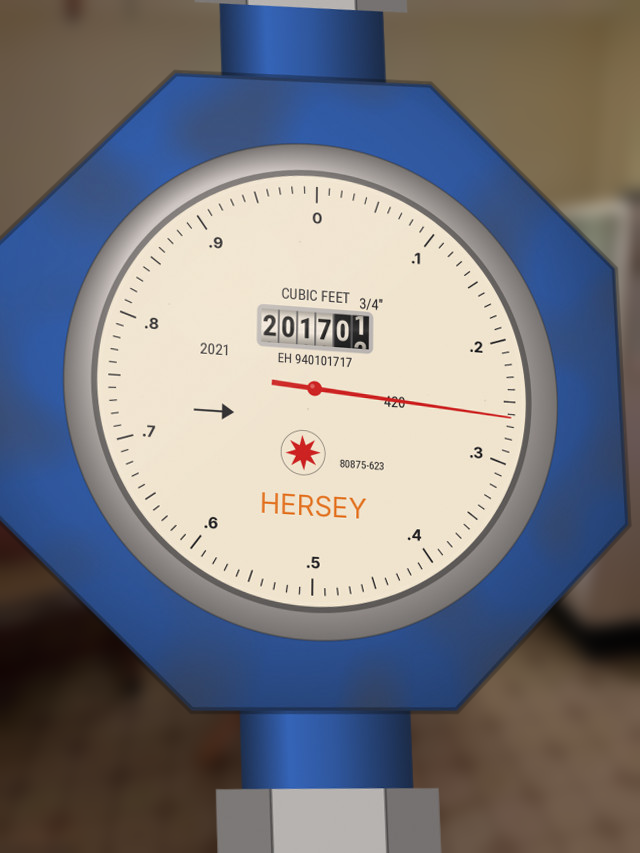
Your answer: **201701.26** ft³
